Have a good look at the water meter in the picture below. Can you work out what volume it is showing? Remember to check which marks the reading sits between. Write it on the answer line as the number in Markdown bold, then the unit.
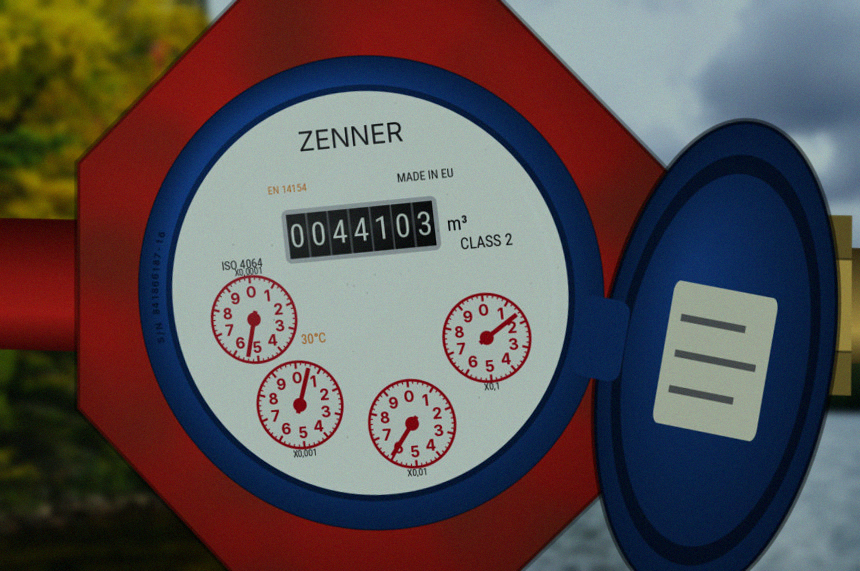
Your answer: **44103.1605** m³
